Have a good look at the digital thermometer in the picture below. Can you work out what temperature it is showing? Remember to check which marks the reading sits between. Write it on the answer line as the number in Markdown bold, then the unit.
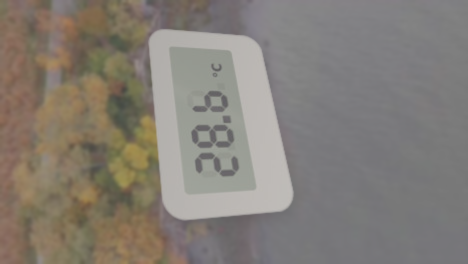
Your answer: **28.6** °C
